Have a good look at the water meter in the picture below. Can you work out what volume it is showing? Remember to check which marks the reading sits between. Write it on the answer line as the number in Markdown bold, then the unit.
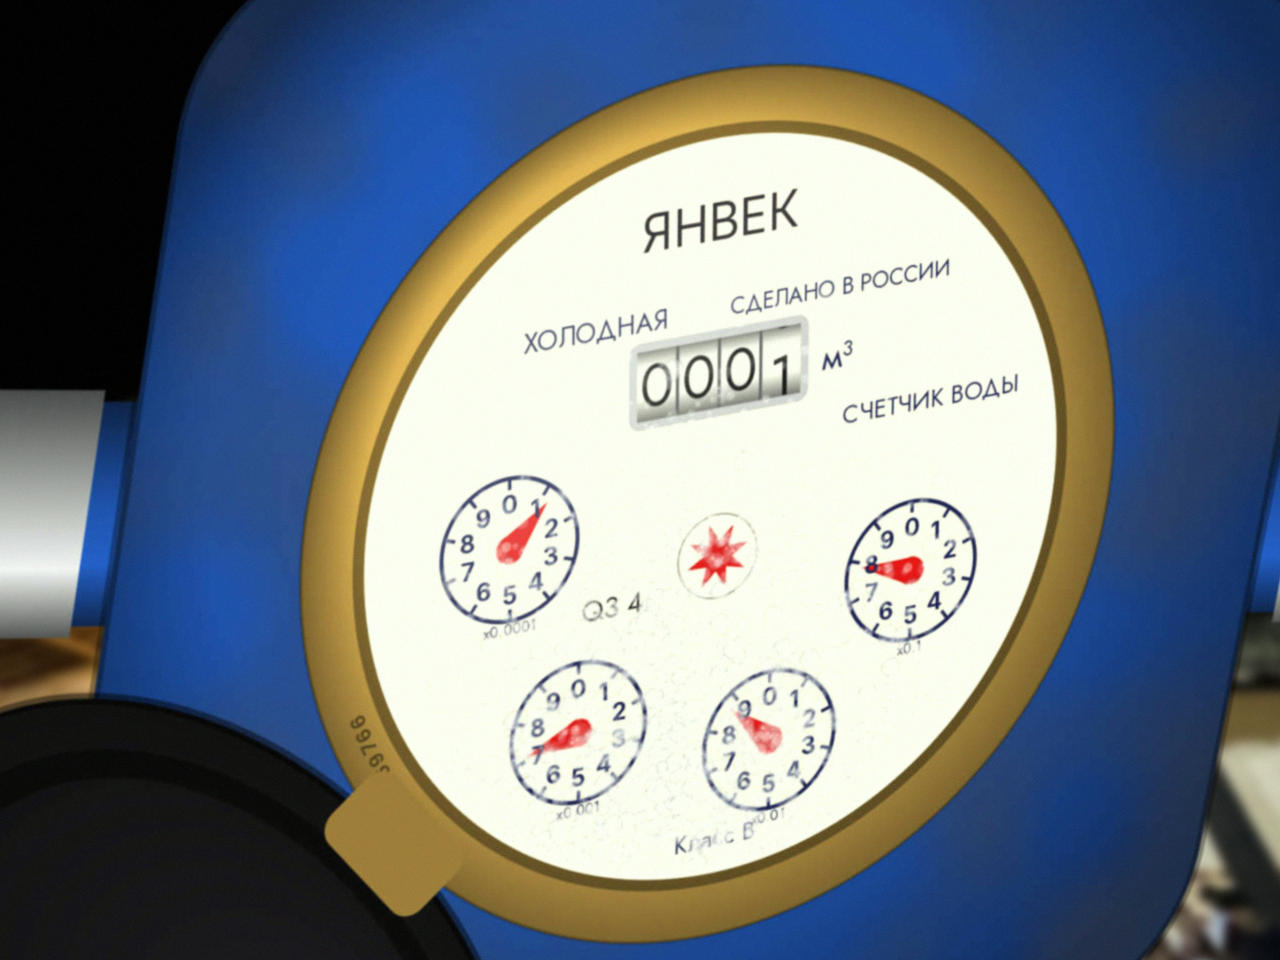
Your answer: **0.7871** m³
